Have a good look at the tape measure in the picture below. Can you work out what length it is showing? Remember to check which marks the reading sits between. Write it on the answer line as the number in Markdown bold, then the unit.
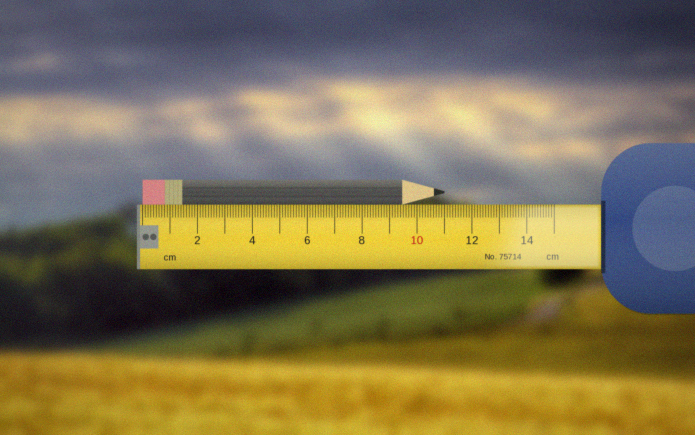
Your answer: **11** cm
